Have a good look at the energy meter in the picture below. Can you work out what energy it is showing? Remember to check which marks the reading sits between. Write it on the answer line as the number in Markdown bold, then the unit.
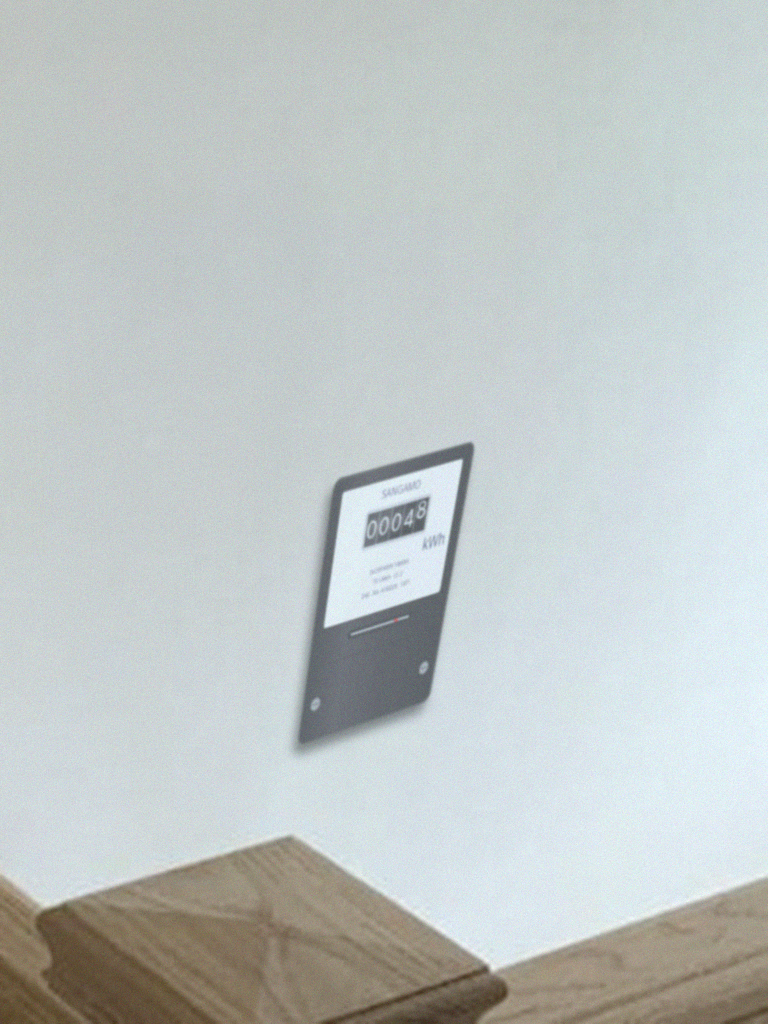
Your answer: **48** kWh
